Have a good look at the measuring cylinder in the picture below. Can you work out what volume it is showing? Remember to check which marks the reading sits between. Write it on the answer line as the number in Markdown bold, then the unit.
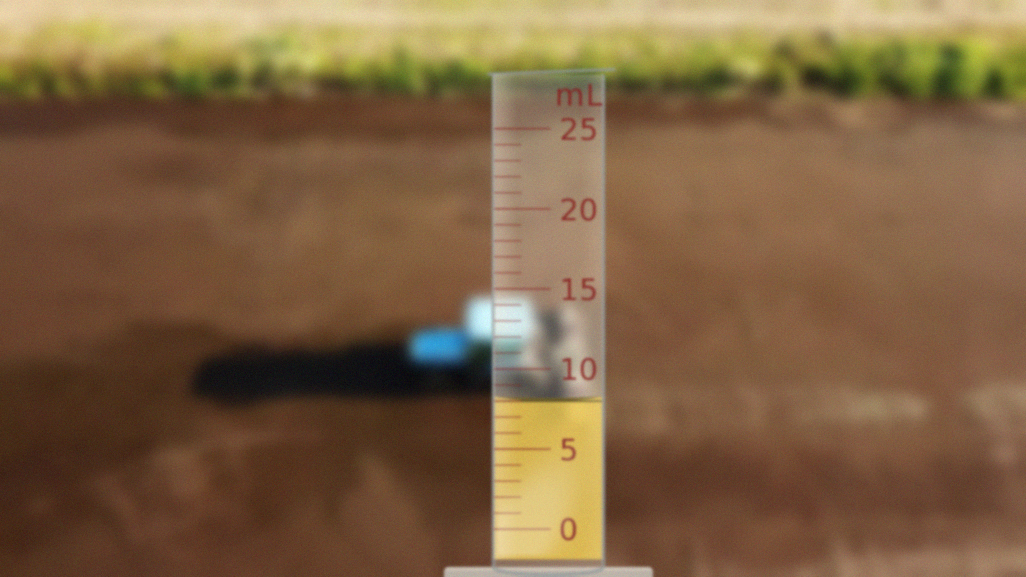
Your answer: **8** mL
